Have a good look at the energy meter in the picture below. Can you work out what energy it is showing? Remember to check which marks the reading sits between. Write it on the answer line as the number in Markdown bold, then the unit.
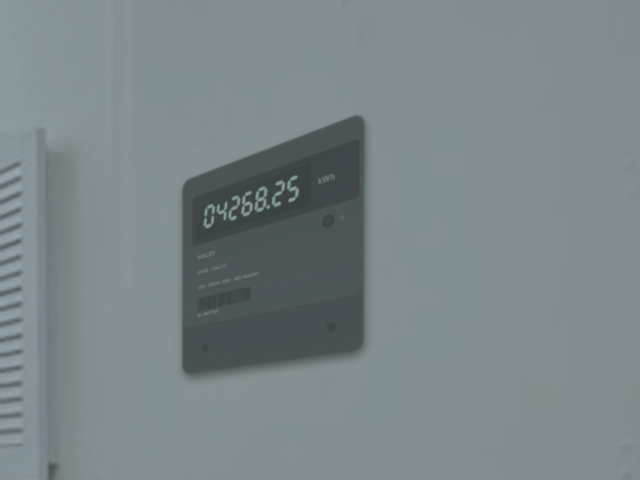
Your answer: **4268.25** kWh
